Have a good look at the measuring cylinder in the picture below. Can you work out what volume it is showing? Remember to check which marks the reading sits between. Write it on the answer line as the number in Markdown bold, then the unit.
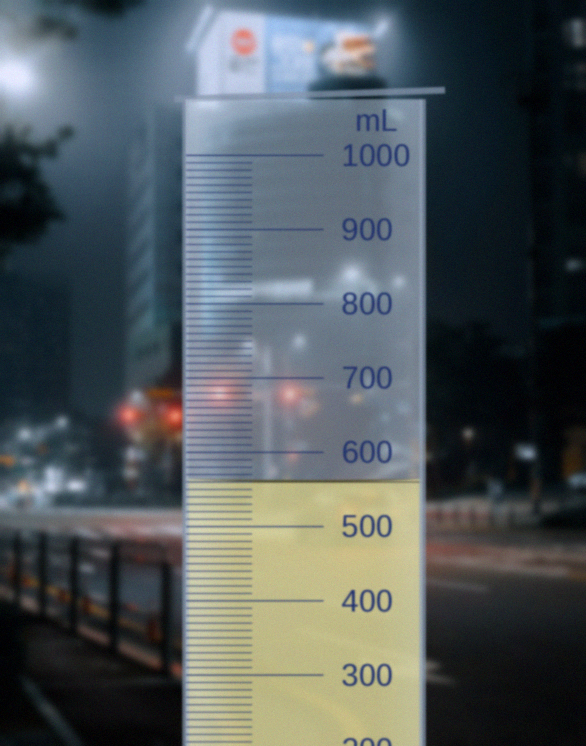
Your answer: **560** mL
